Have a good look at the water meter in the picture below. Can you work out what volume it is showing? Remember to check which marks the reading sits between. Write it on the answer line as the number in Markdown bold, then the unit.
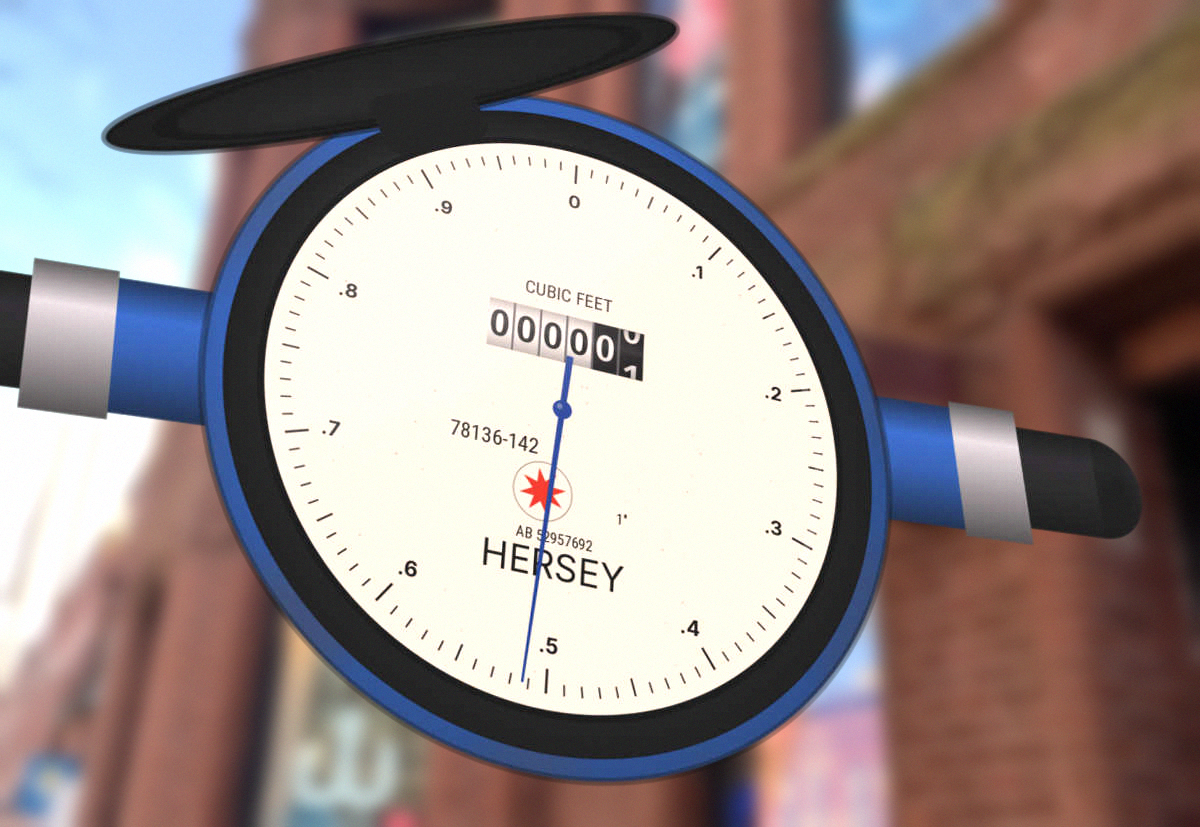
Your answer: **0.51** ft³
